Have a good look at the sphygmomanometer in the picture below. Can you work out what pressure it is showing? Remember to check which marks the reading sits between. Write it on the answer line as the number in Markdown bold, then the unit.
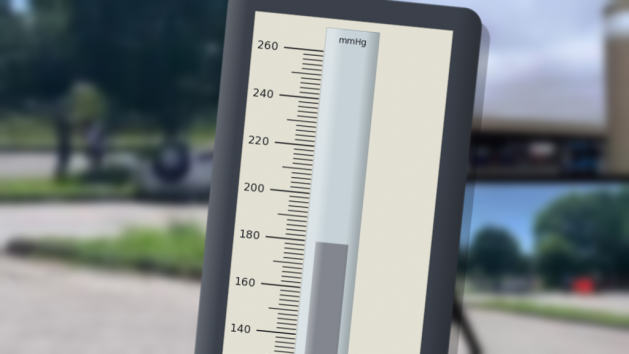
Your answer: **180** mmHg
